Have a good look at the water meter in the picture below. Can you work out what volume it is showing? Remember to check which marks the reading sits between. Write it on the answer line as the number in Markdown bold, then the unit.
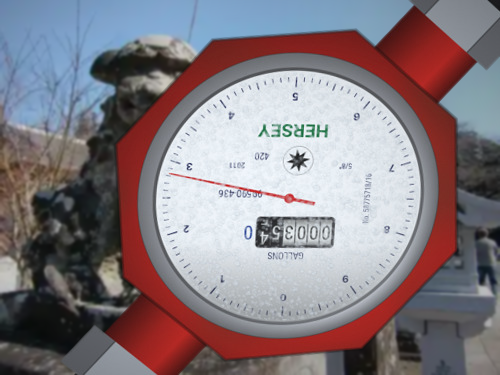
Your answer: **3542.8** gal
